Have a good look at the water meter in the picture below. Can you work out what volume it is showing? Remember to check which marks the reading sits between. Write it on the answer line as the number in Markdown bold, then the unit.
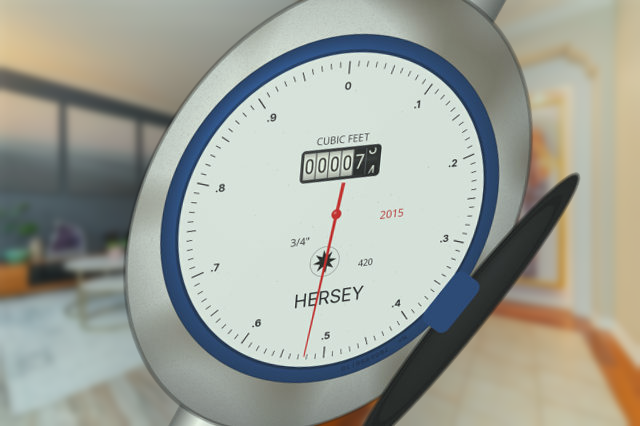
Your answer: **73.52** ft³
